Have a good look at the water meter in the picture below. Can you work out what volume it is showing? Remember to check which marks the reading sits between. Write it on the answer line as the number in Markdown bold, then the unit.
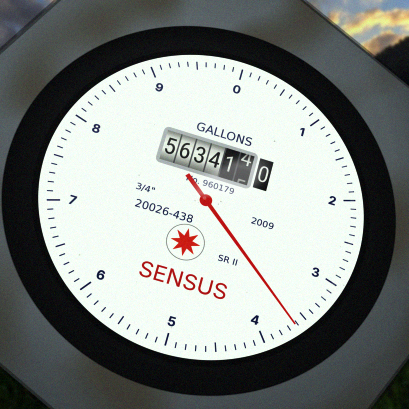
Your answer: **5634143.6** gal
